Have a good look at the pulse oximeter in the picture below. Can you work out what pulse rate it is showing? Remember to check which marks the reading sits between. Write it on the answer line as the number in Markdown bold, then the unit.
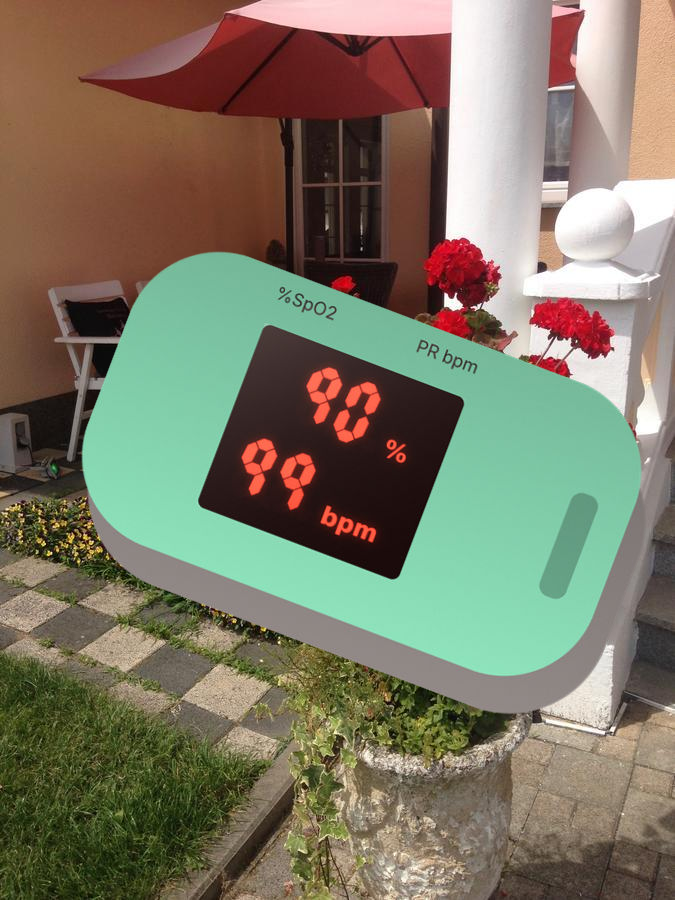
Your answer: **99** bpm
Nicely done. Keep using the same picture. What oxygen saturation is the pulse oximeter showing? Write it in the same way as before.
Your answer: **90** %
